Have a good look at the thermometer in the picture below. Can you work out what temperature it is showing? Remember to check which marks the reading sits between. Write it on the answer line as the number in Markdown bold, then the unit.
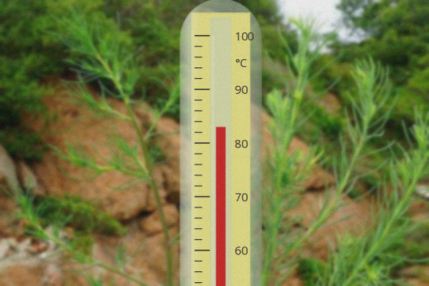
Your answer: **83** °C
